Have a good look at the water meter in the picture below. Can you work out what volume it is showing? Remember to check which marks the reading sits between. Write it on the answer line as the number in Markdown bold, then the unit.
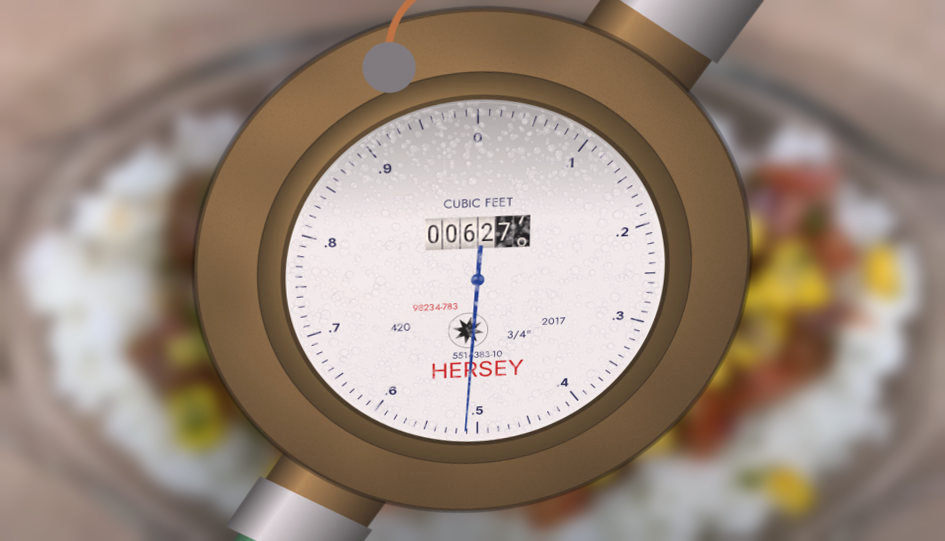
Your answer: **6277.51** ft³
